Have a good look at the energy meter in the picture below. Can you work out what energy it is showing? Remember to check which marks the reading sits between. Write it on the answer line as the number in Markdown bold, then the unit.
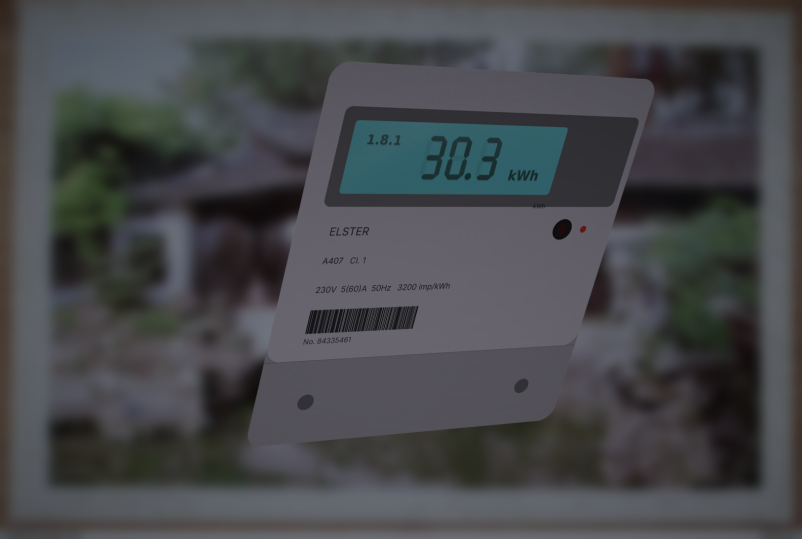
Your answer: **30.3** kWh
